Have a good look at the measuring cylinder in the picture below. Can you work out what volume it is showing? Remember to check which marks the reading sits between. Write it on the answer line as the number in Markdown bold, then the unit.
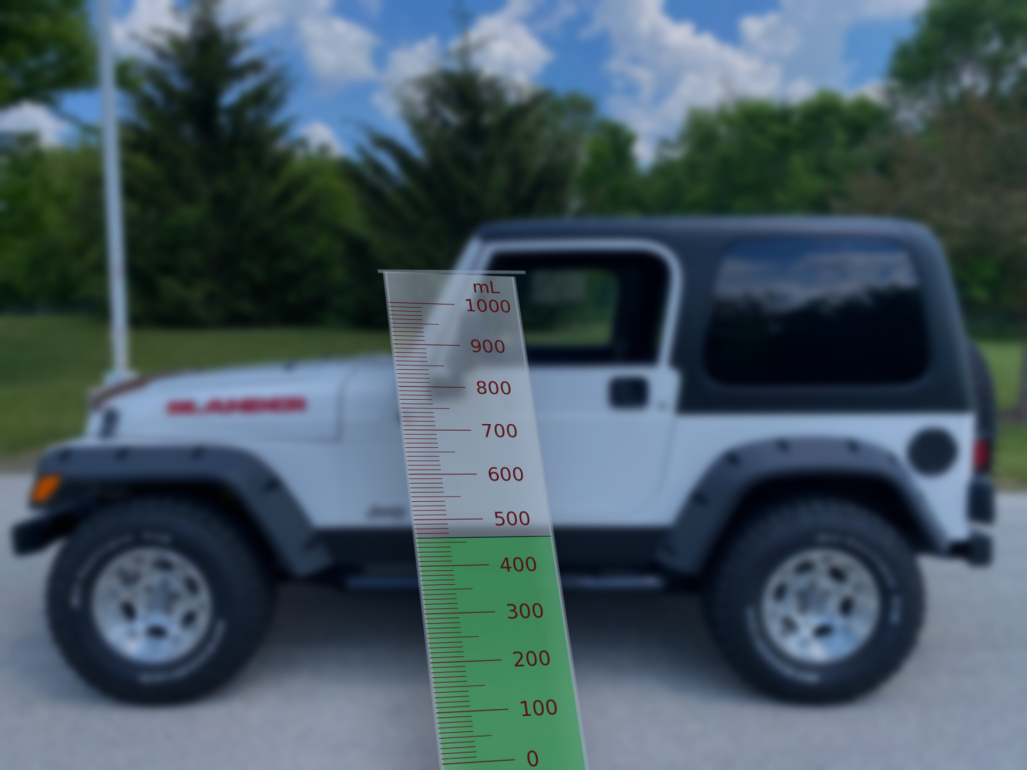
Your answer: **460** mL
